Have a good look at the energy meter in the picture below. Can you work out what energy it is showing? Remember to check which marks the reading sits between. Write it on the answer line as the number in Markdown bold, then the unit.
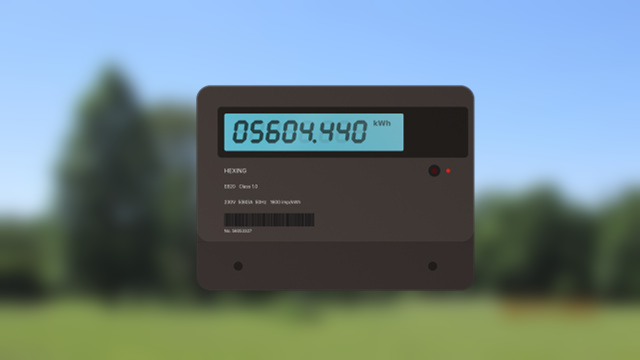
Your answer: **5604.440** kWh
